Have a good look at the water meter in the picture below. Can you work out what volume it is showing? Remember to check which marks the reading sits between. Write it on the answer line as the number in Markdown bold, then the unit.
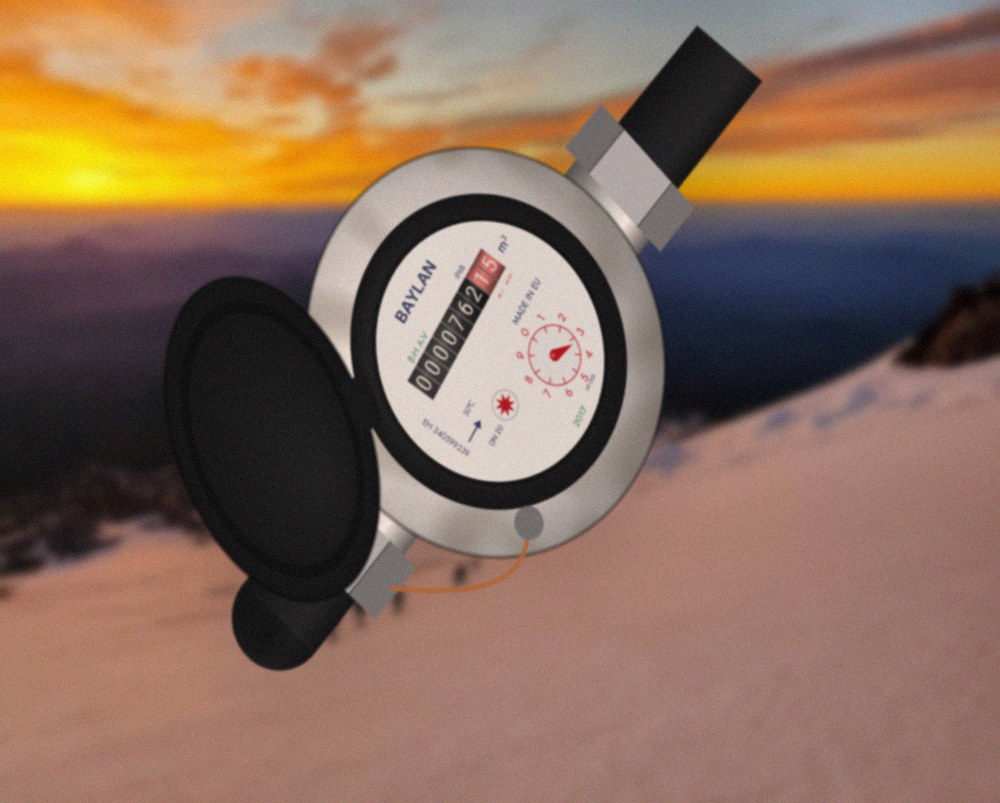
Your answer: **762.153** m³
